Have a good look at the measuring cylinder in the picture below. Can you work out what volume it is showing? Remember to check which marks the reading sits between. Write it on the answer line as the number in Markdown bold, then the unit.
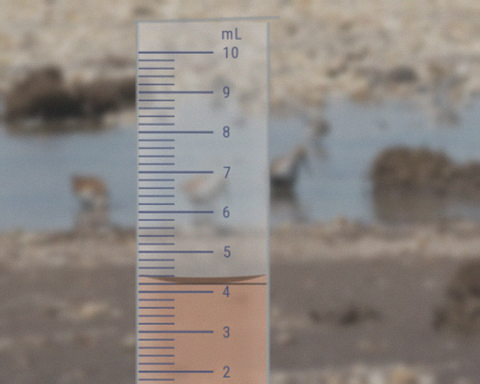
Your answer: **4.2** mL
